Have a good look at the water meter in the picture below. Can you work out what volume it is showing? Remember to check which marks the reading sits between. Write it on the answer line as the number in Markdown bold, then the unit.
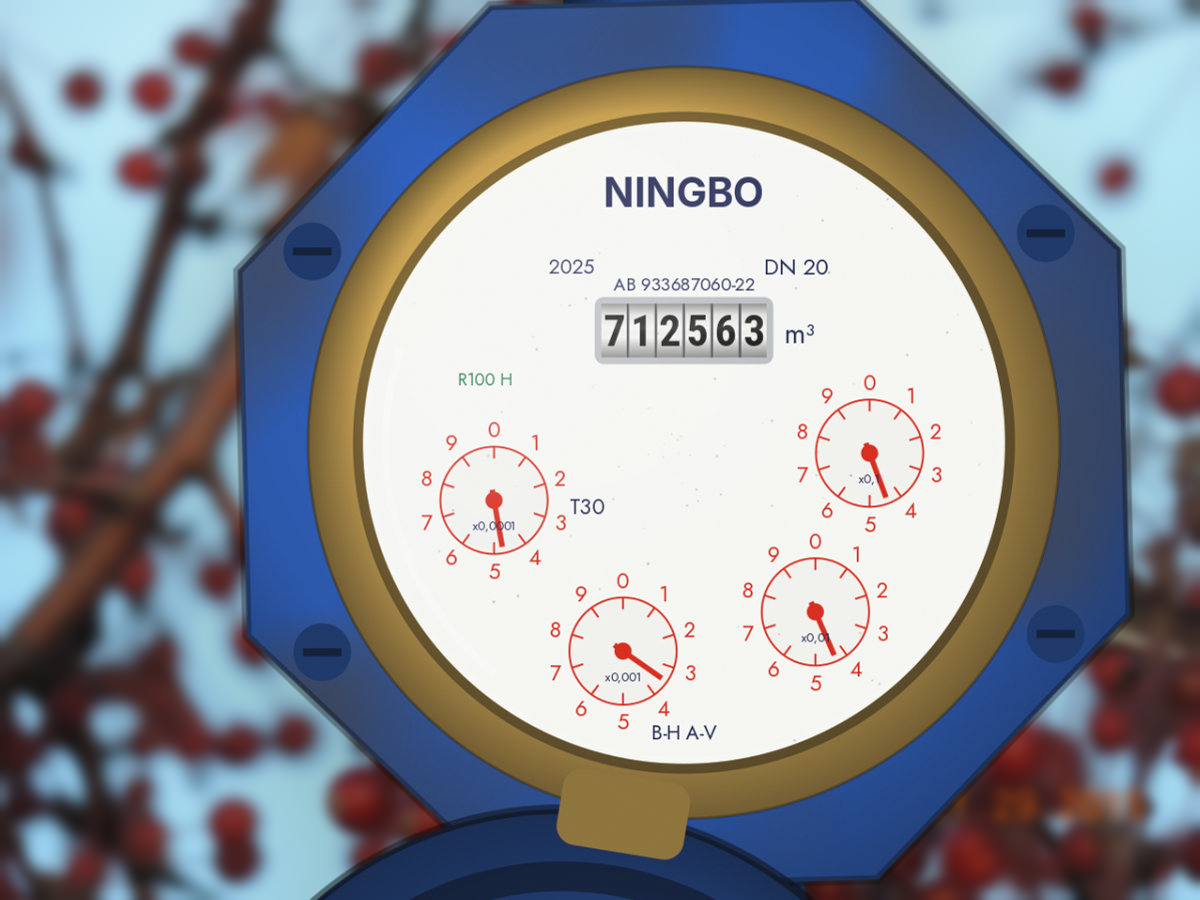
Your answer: **712563.4434** m³
